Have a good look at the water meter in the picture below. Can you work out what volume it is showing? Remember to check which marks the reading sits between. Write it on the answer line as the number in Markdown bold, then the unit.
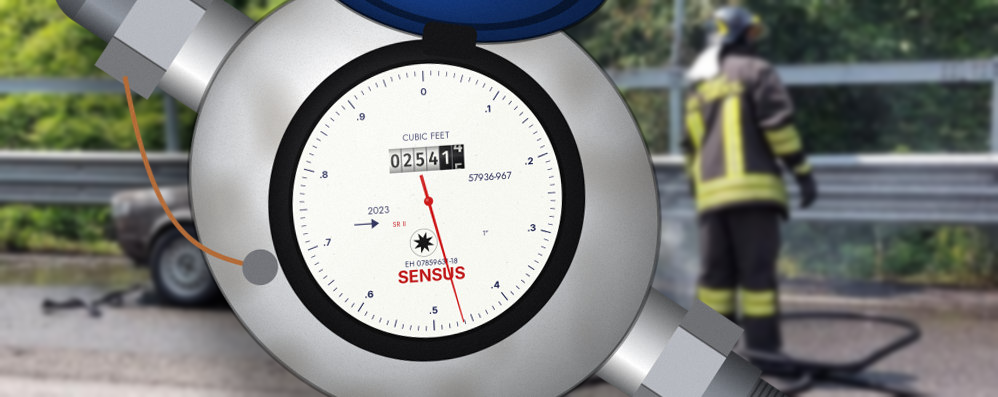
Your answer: **25414.46** ft³
